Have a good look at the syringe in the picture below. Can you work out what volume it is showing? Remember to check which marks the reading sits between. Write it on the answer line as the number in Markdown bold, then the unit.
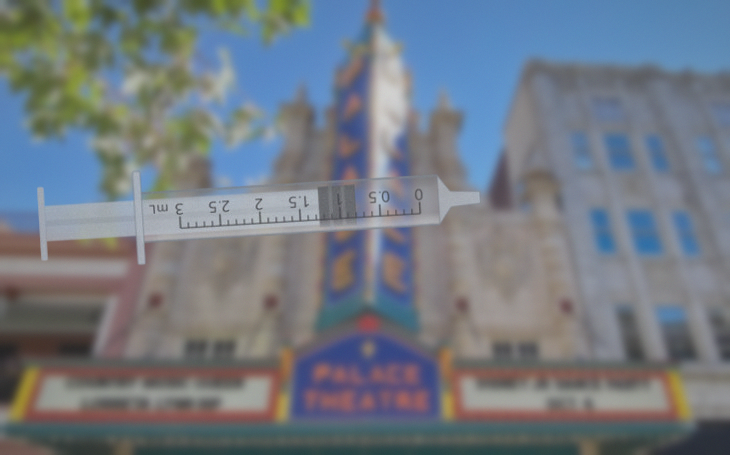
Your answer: **0.8** mL
